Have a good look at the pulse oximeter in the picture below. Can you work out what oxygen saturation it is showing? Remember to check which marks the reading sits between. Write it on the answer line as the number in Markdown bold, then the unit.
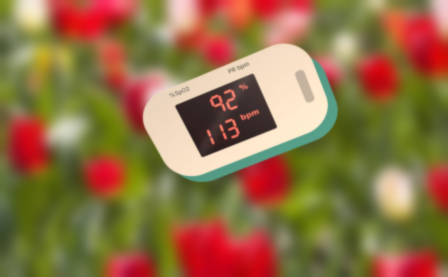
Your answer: **92** %
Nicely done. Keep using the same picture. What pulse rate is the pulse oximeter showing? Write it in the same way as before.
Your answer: **113** bpm
